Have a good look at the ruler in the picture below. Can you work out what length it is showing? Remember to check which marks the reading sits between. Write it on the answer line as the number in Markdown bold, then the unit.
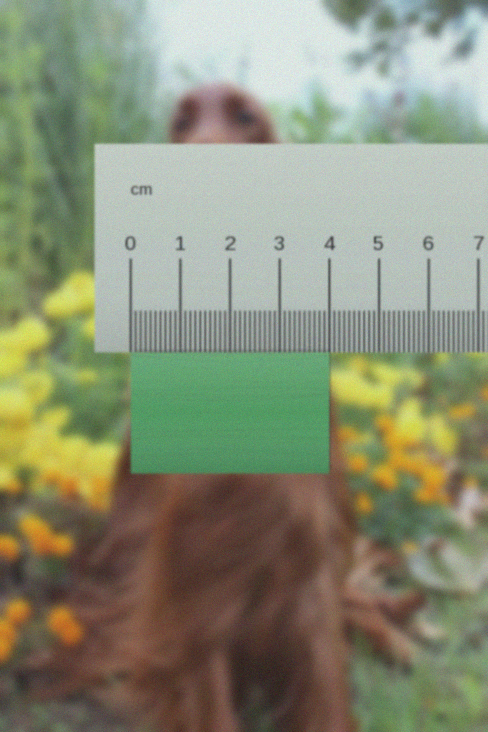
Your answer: **4** cm
